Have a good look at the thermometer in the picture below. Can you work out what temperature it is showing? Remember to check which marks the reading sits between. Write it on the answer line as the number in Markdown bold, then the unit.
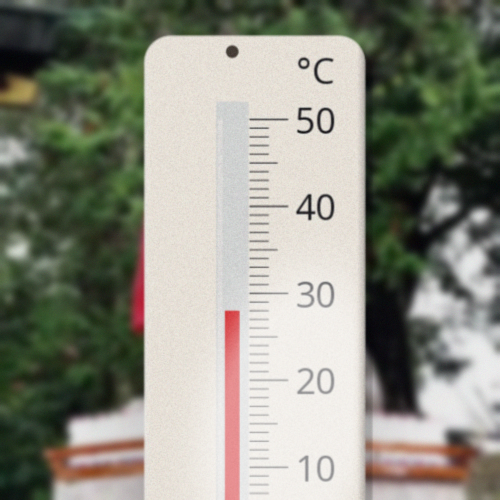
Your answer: **28** °C
